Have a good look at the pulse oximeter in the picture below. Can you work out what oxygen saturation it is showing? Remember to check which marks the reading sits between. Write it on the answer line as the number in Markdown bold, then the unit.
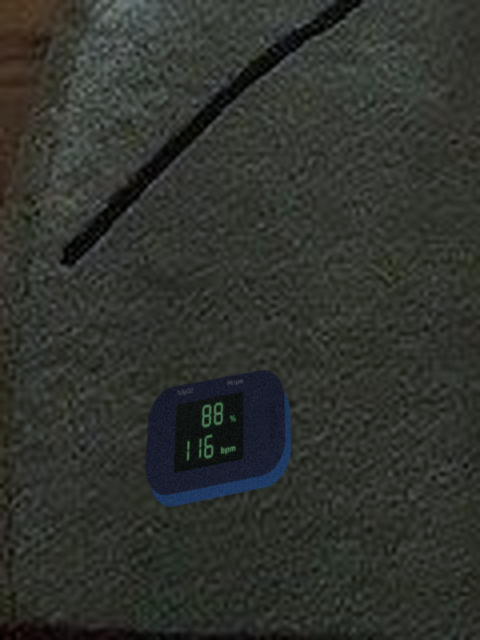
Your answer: **88** %
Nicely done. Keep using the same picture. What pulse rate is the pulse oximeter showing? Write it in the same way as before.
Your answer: **116** bpm
